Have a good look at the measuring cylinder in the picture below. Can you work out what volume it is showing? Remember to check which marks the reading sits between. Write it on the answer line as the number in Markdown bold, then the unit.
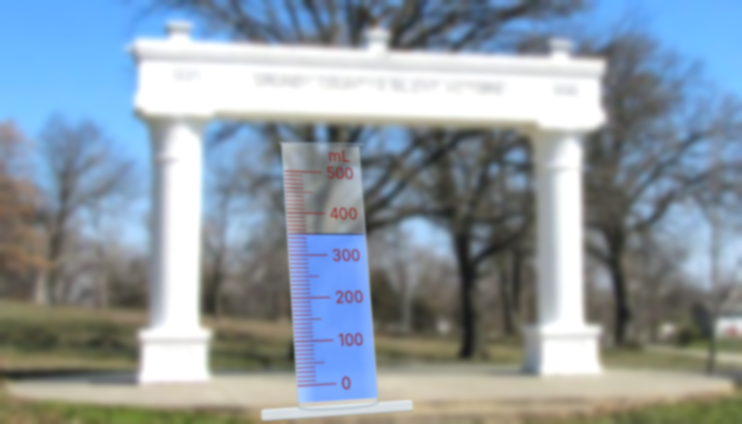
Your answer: **350** mL
